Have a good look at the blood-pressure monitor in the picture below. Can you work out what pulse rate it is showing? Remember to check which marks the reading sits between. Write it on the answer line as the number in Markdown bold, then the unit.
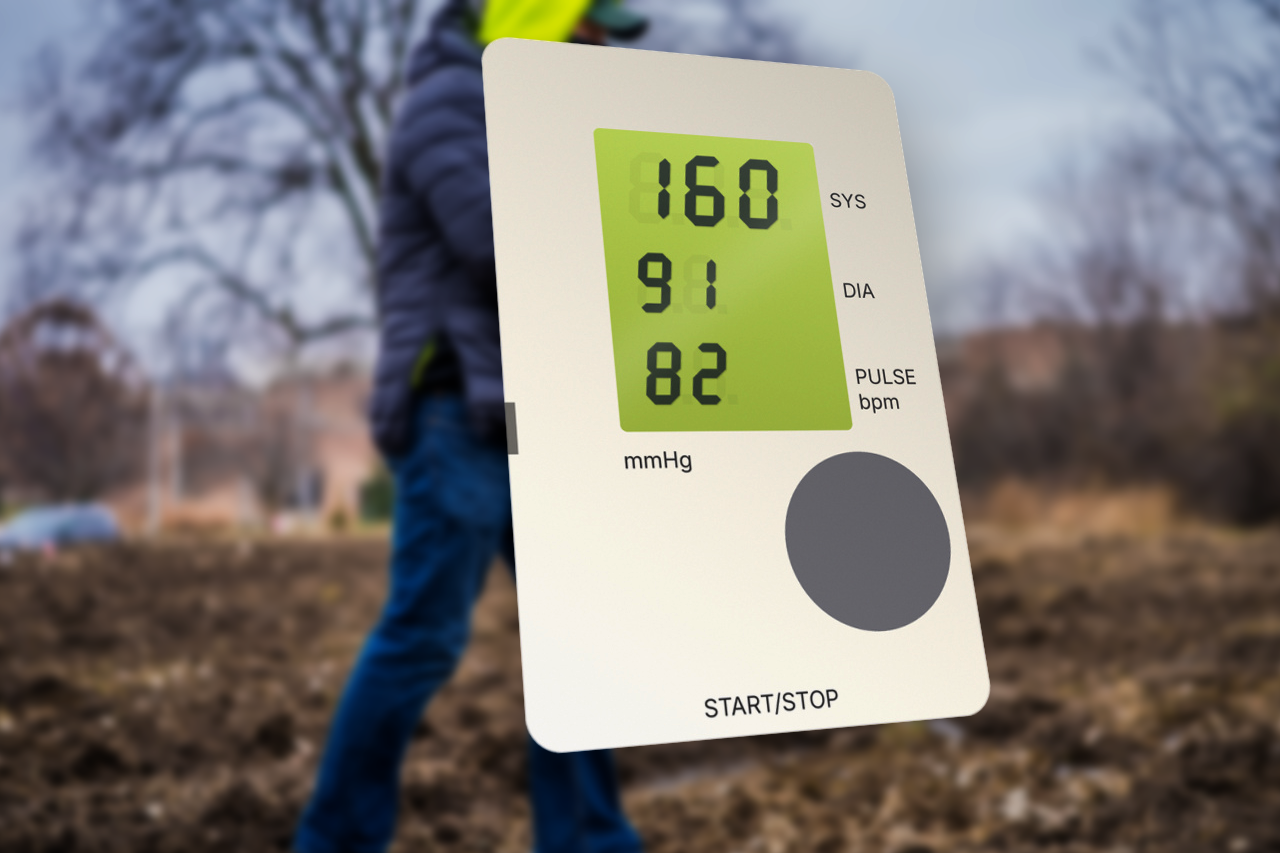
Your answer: **82** bpm
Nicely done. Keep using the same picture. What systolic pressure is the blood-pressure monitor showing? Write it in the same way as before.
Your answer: **160** mmHg
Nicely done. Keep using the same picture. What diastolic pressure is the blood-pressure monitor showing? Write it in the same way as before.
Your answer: **91** mmHg
